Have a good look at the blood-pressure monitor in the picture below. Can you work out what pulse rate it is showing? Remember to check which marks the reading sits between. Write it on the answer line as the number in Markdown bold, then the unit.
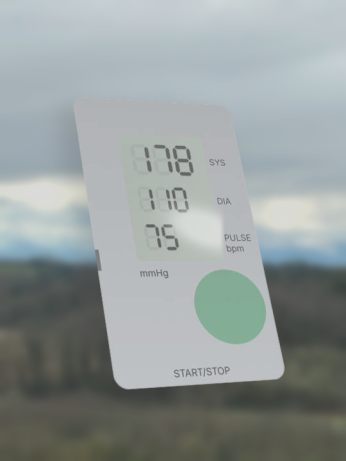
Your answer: **75** bpm
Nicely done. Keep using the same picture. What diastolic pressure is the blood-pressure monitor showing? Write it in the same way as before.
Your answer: **110** mmHg
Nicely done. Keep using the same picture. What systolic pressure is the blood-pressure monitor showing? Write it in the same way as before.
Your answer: **178** mmHg
